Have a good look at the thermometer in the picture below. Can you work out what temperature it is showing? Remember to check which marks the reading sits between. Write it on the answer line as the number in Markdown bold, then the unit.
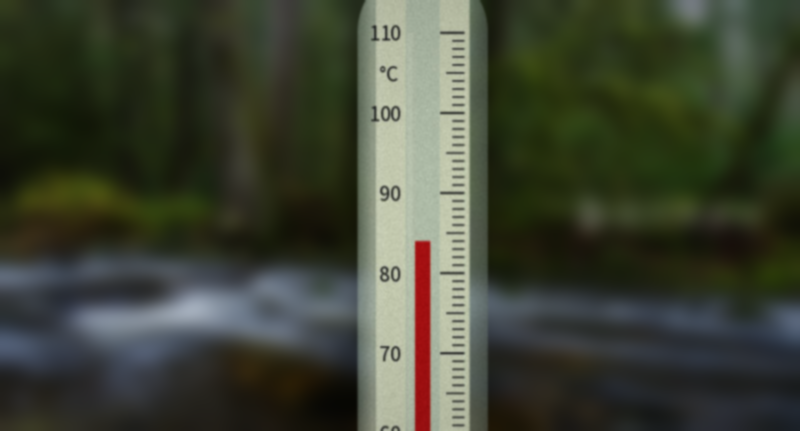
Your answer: **84** °C
